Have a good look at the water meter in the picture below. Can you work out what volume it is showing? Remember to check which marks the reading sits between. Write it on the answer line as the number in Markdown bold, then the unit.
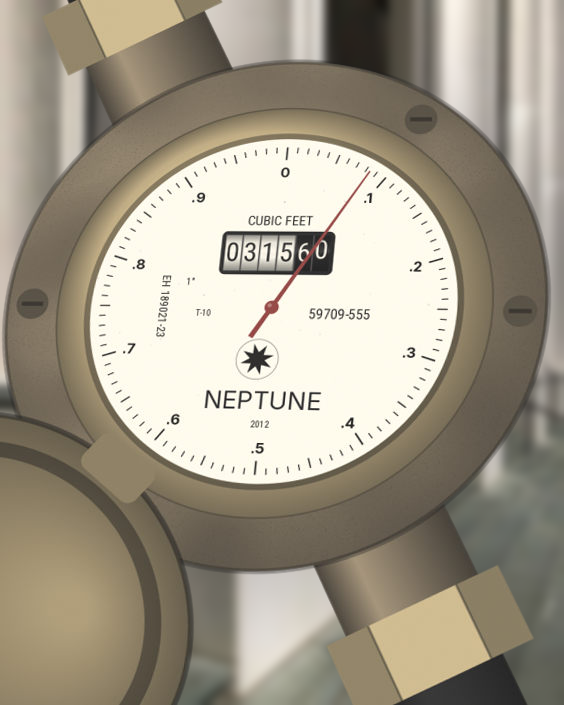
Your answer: **31560.08** ft³
